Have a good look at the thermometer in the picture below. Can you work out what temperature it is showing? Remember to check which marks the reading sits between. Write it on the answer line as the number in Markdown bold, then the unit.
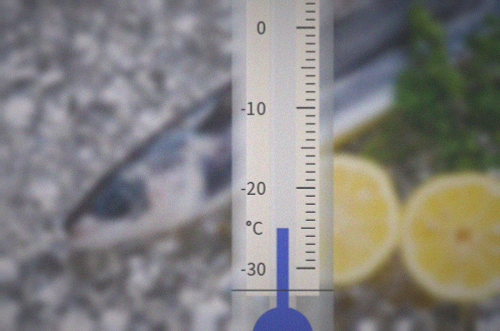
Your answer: **-25** °C
